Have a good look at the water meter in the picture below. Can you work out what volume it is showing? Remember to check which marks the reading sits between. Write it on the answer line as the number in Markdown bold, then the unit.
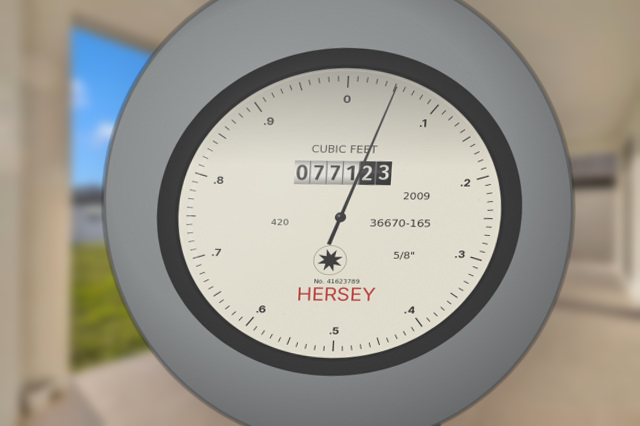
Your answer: **77123.05** ft³
